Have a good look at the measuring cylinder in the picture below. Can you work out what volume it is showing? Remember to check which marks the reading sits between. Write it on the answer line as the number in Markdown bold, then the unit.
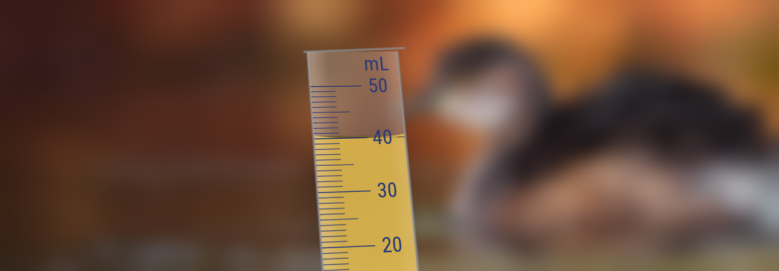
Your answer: **40** mL
